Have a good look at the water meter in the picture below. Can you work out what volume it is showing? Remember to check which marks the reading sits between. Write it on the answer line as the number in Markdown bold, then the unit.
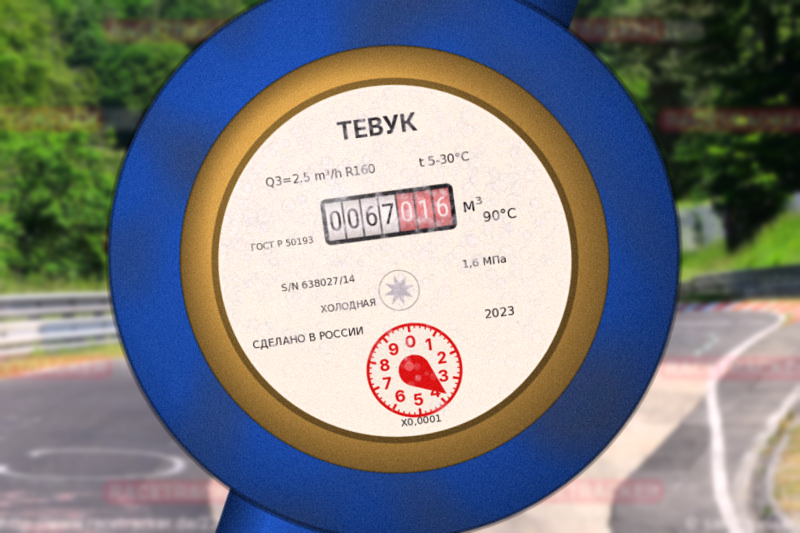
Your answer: **67.0163** m³
